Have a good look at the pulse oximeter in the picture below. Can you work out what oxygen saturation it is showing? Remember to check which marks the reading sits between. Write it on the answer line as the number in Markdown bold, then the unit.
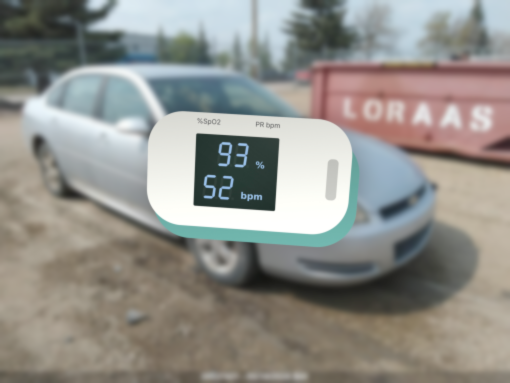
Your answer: **93** %
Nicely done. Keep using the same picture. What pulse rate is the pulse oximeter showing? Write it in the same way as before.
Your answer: **52** bpm
